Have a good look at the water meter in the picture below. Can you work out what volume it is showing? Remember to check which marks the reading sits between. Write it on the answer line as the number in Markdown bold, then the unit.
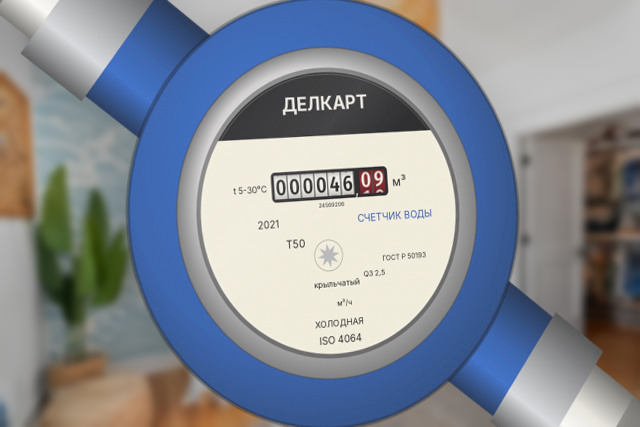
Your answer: **46.09** m³
